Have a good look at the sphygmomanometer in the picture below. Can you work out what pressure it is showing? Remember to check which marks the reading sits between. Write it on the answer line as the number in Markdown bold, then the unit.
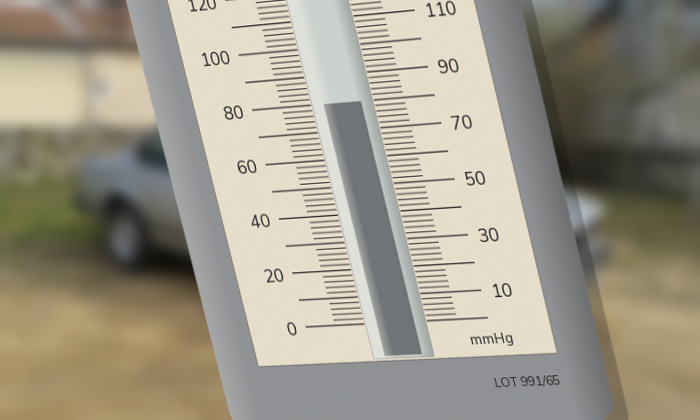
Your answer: **80** mmHg
